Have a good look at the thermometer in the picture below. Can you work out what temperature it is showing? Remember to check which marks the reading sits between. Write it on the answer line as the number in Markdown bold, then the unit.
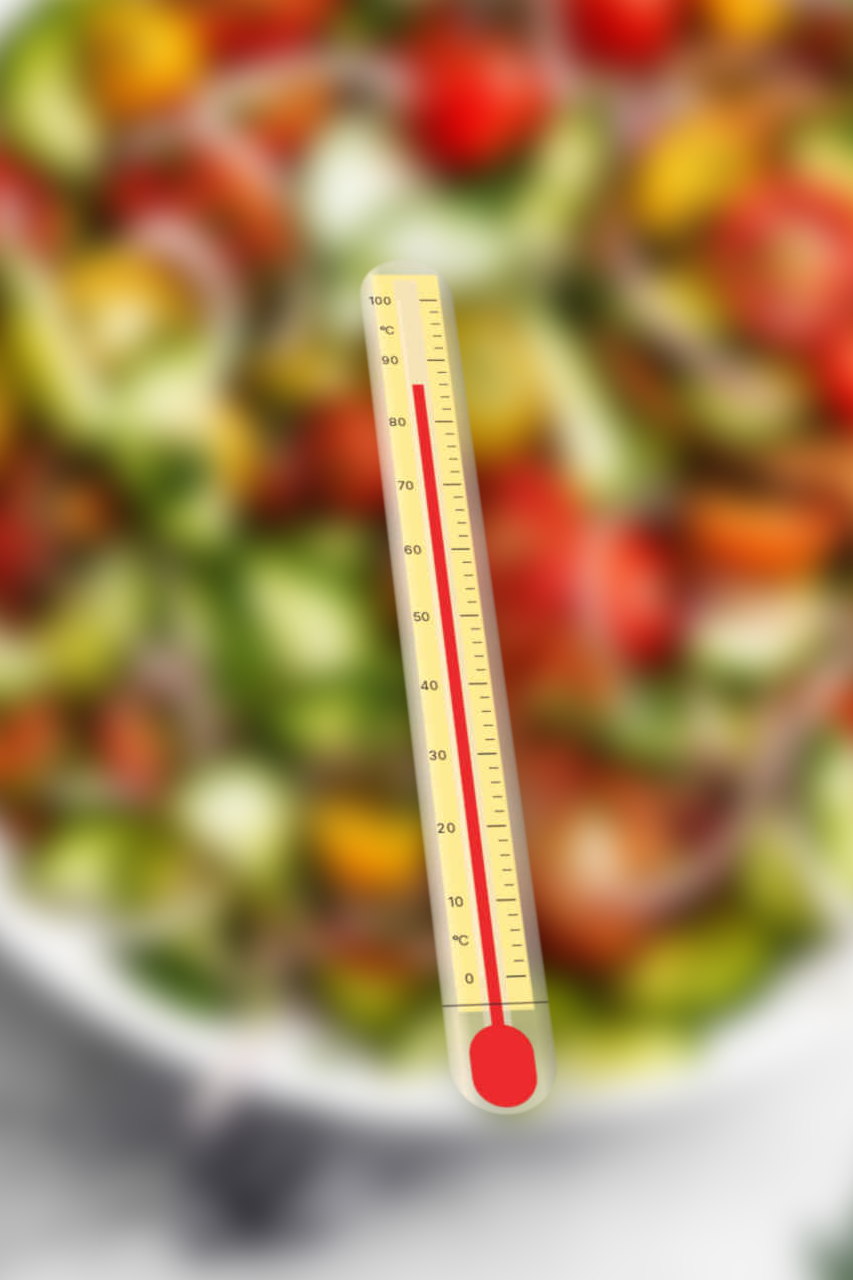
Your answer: **86** °C
